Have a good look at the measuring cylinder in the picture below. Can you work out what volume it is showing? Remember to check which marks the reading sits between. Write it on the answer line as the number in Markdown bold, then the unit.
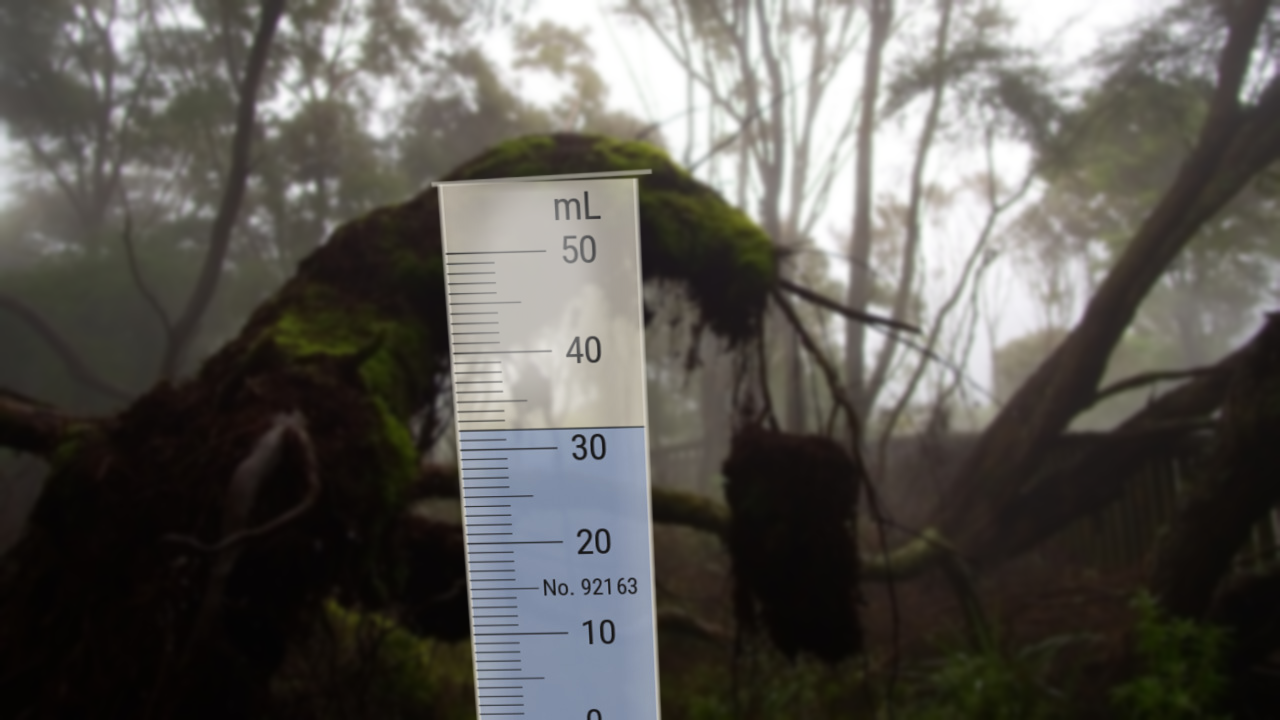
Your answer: **32** mL
